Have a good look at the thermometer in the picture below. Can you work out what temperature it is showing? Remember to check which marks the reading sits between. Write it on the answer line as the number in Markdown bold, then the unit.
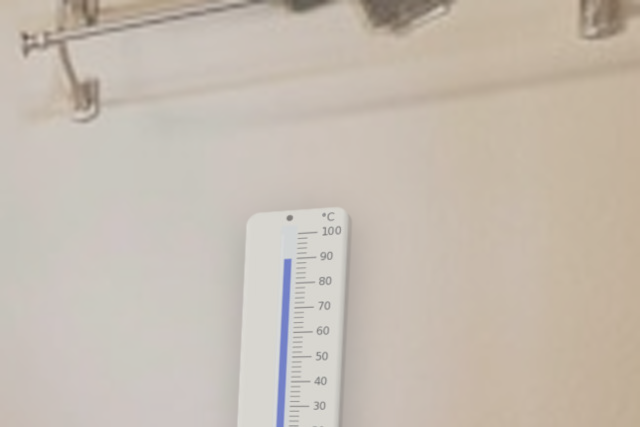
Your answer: **90** °C
